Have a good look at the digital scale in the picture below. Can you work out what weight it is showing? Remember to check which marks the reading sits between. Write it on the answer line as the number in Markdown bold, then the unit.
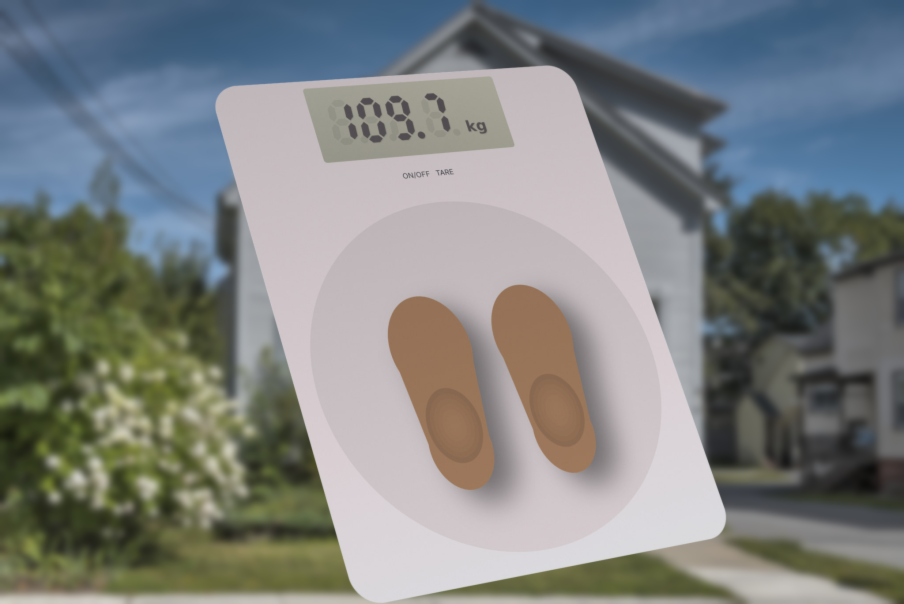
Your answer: **109.7** kg
